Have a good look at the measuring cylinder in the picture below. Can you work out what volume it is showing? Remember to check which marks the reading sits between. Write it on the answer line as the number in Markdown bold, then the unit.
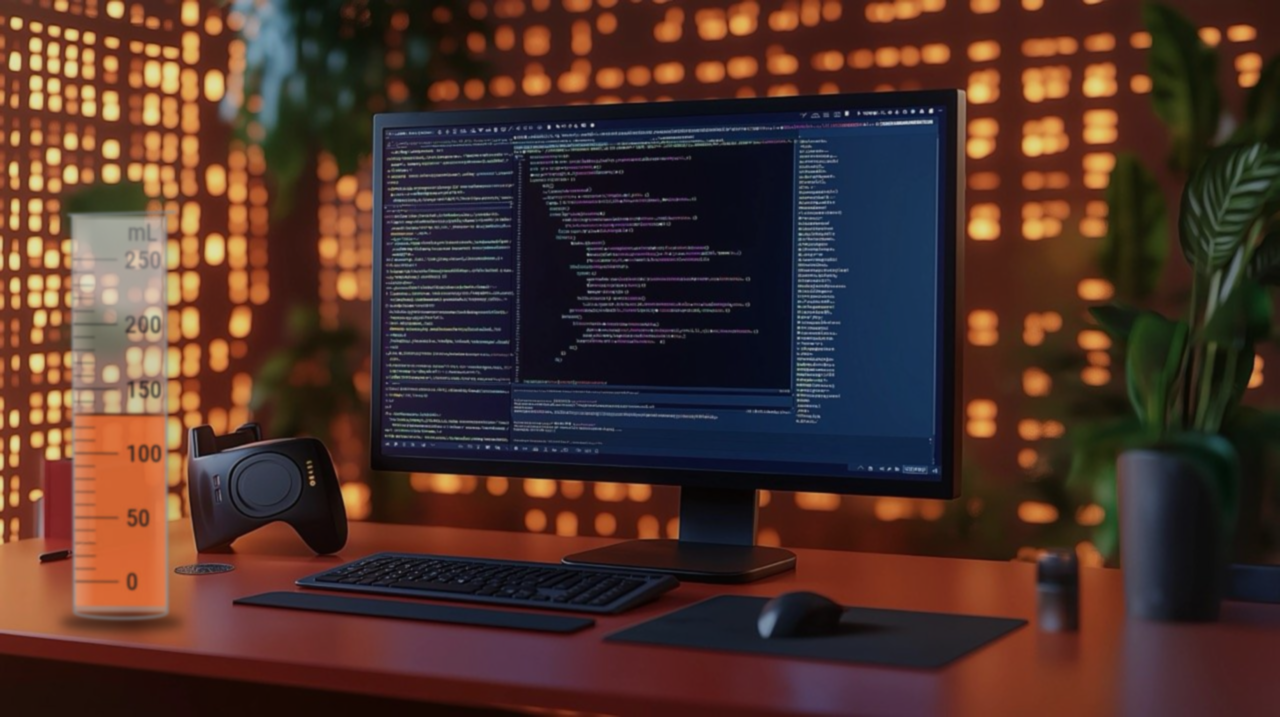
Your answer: **130** mL
